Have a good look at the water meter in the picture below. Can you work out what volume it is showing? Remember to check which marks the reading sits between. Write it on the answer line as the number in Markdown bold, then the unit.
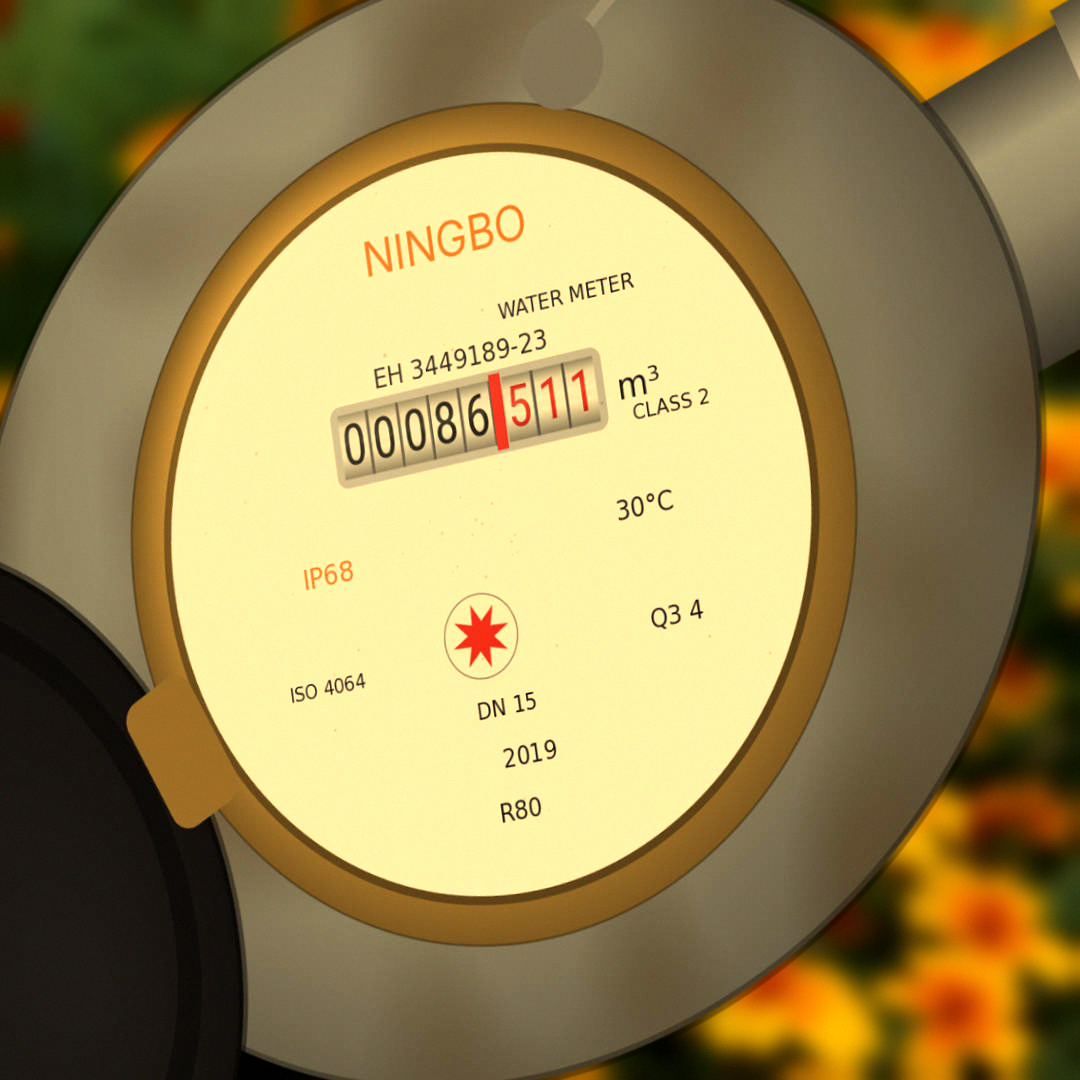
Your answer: **86.511** m³
